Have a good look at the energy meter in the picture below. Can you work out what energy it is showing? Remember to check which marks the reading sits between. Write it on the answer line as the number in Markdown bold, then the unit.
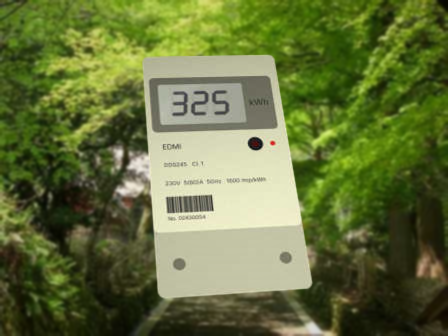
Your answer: **325** kWh
